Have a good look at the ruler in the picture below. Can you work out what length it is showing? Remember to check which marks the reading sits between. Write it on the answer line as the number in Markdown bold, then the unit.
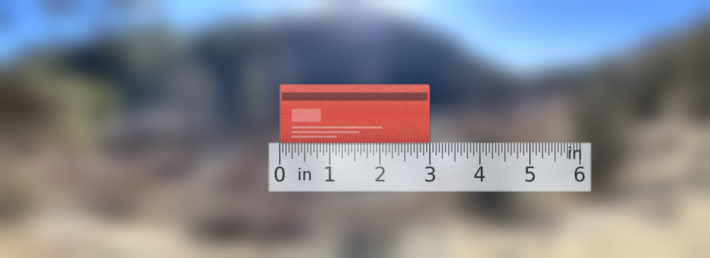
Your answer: **3** in
